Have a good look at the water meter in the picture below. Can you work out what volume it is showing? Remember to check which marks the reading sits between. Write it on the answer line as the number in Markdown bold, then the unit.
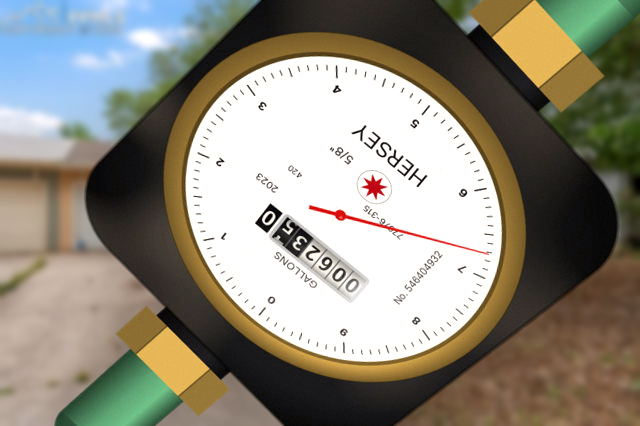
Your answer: **62346.7** gal
